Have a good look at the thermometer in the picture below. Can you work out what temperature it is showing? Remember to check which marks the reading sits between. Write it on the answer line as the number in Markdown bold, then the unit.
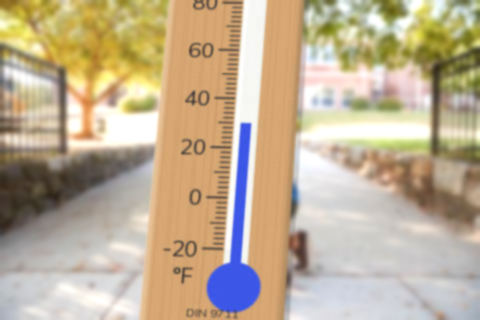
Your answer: **30** °F
